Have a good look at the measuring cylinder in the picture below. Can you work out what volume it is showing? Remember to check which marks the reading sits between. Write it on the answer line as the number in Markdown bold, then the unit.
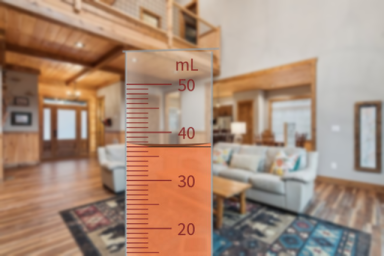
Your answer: **37** mL
